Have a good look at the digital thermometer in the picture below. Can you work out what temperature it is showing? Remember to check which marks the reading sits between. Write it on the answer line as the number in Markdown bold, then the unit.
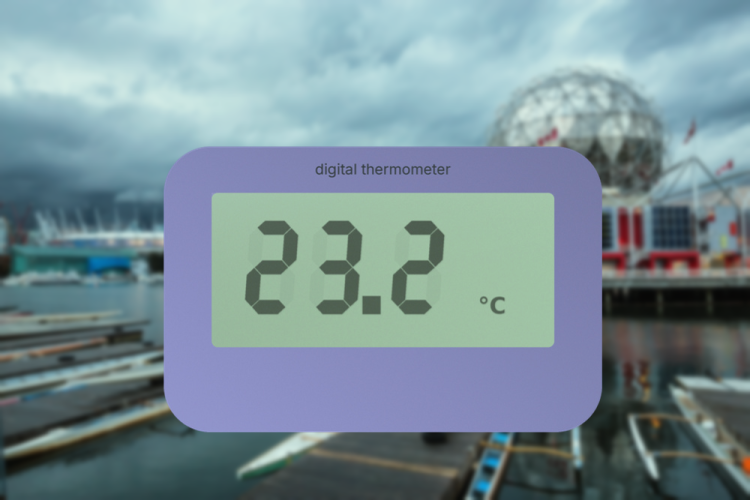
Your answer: **23.2** °C
